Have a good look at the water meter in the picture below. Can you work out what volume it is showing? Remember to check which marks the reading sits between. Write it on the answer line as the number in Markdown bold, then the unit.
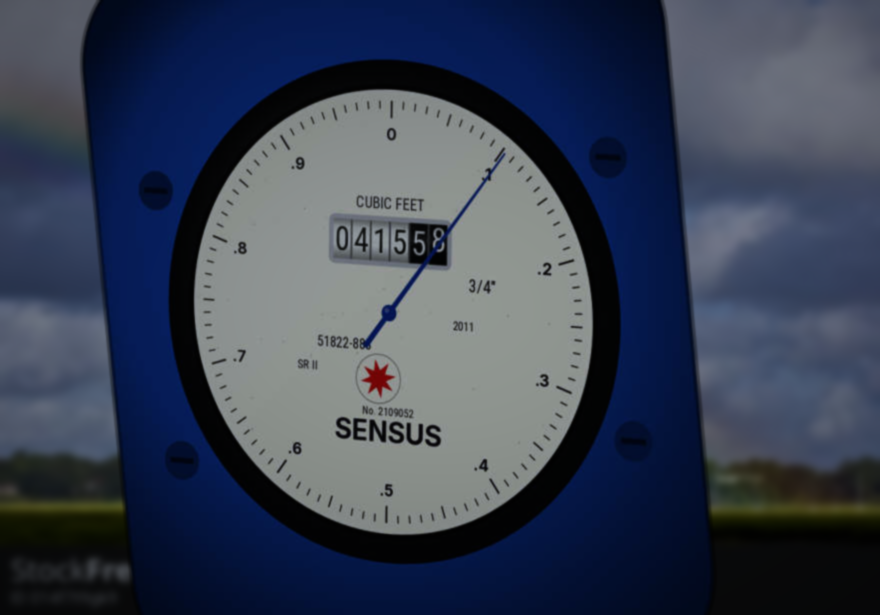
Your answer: **41558.10** ft³
